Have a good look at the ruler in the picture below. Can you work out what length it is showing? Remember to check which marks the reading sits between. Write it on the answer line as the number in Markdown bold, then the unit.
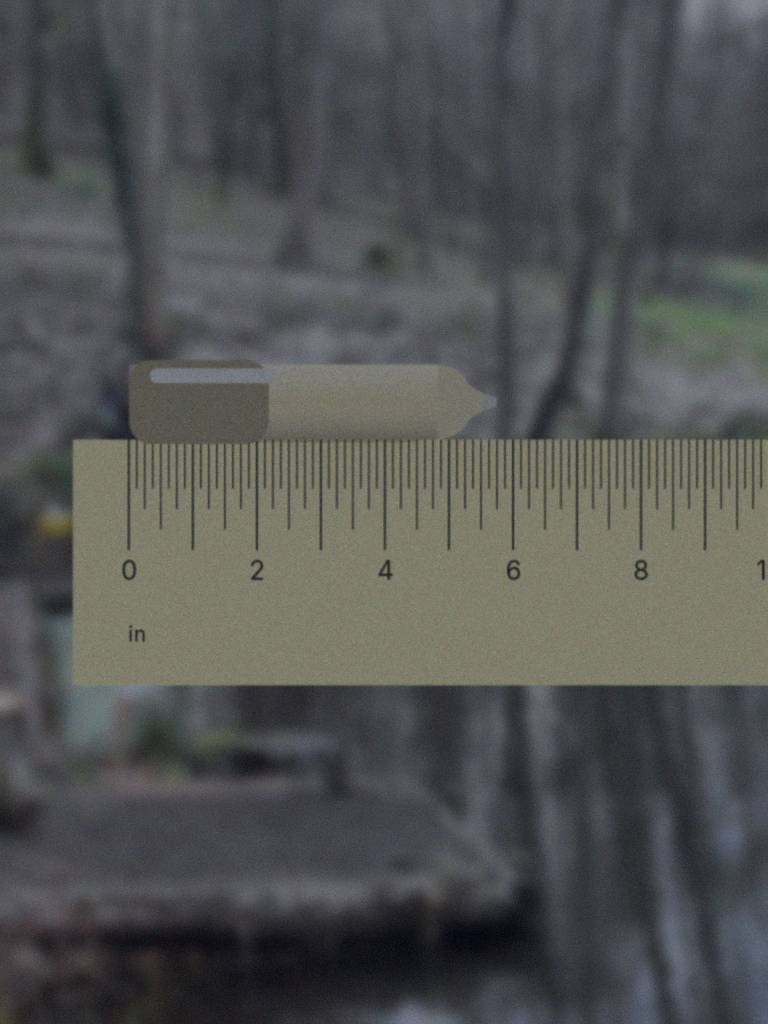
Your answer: **5.75** in
